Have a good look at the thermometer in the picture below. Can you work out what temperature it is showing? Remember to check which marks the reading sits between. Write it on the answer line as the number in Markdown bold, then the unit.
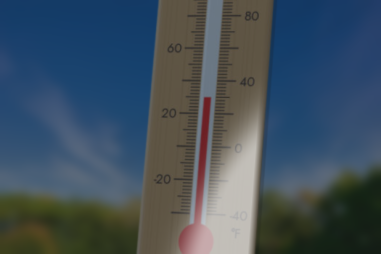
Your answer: **30** °F
